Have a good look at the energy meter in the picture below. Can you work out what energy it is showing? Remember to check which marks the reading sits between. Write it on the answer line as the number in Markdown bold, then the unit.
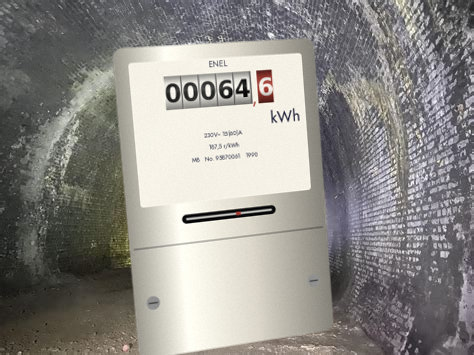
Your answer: **64.6** kWh
